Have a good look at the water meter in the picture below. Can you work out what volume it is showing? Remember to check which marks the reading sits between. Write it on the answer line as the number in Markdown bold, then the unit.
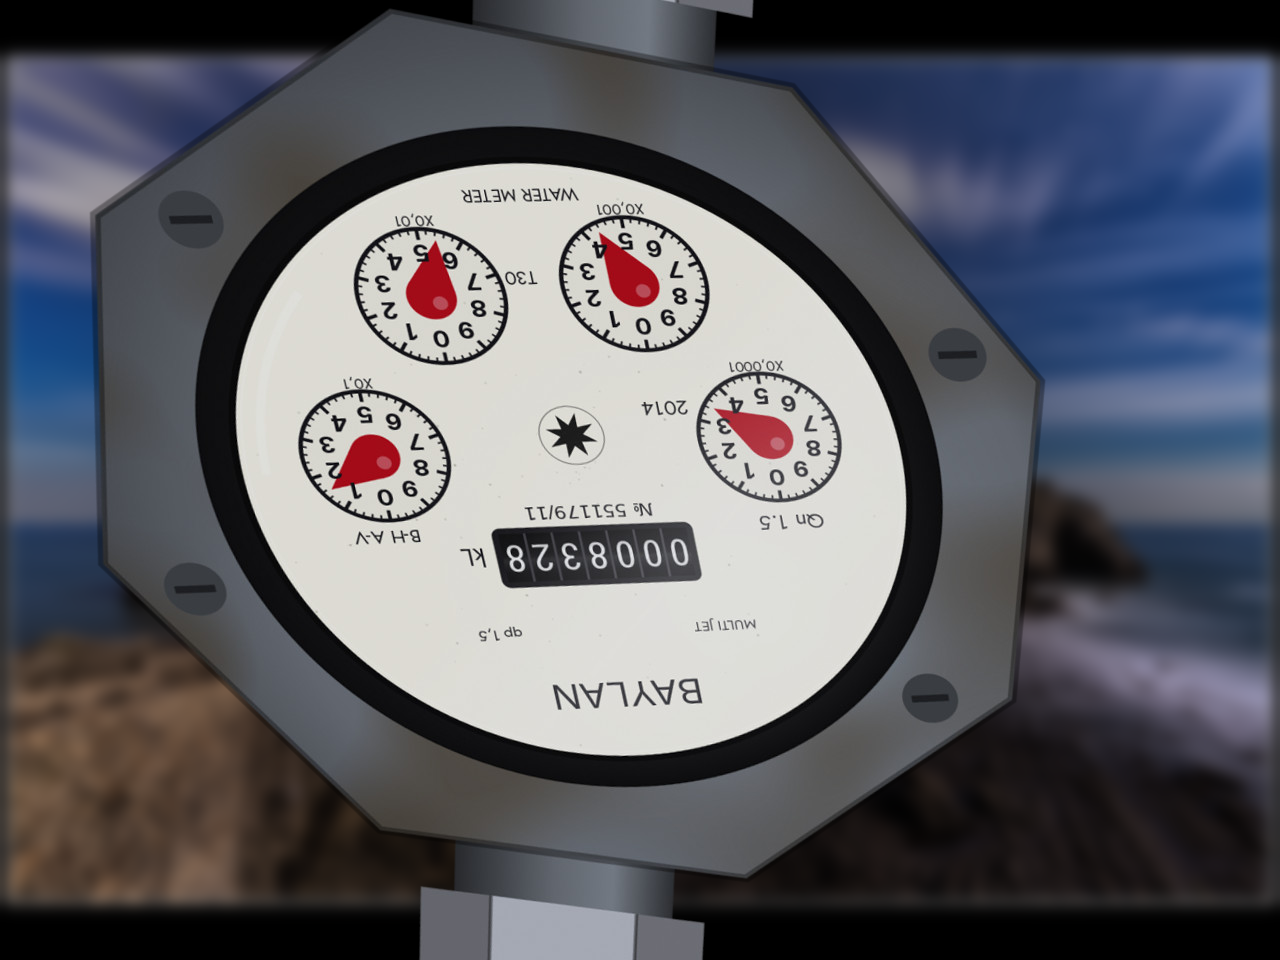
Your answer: **8328.1543** kL
